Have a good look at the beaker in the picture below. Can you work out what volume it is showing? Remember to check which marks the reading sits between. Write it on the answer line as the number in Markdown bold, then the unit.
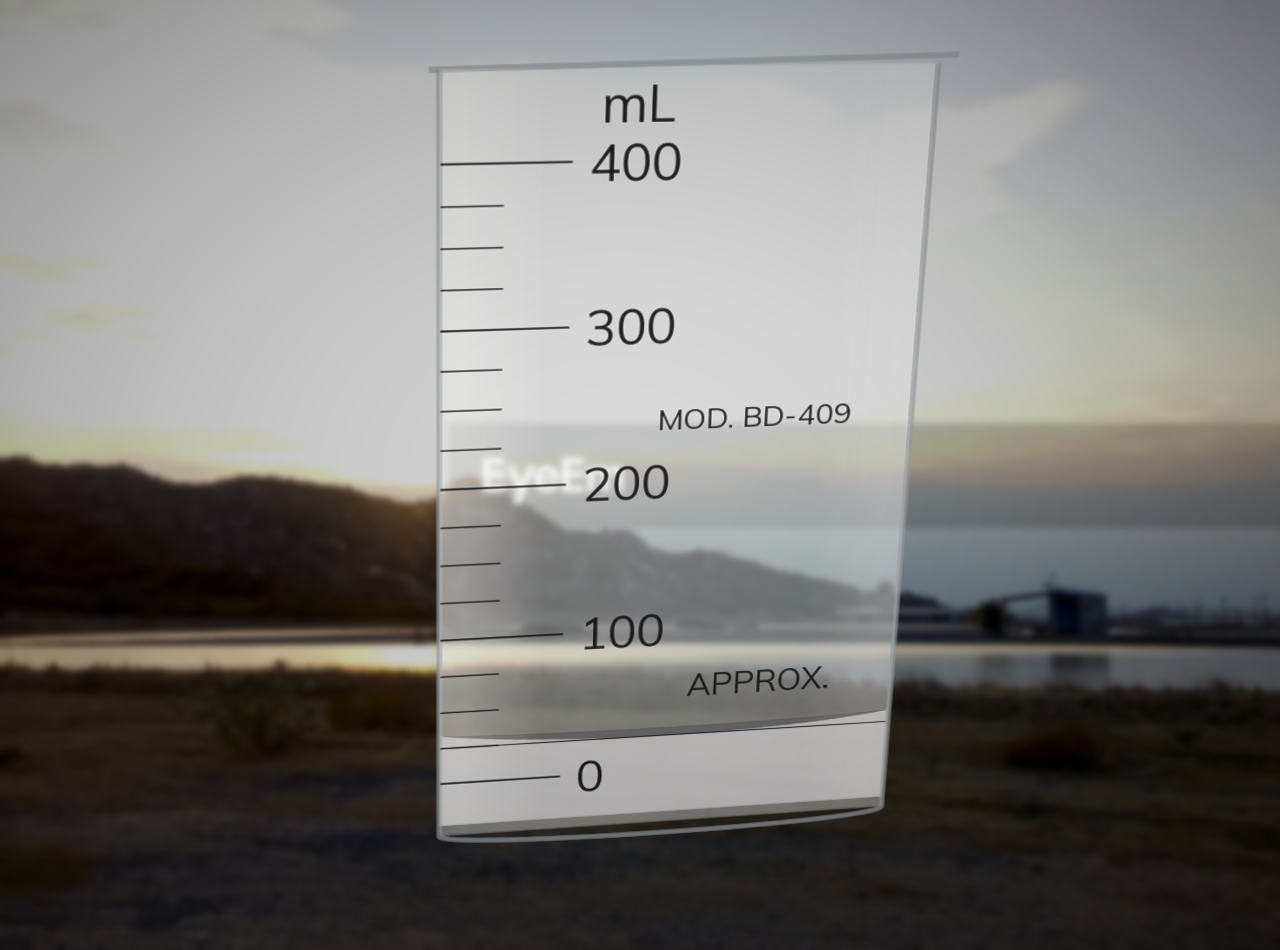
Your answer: **25** mL
